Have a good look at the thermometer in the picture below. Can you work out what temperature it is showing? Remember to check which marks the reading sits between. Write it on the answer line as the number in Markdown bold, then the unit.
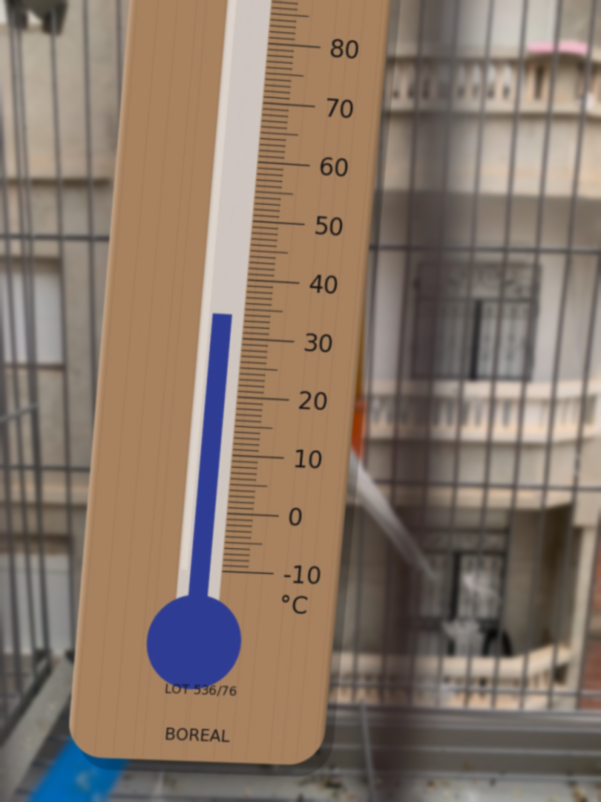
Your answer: **34** °C
